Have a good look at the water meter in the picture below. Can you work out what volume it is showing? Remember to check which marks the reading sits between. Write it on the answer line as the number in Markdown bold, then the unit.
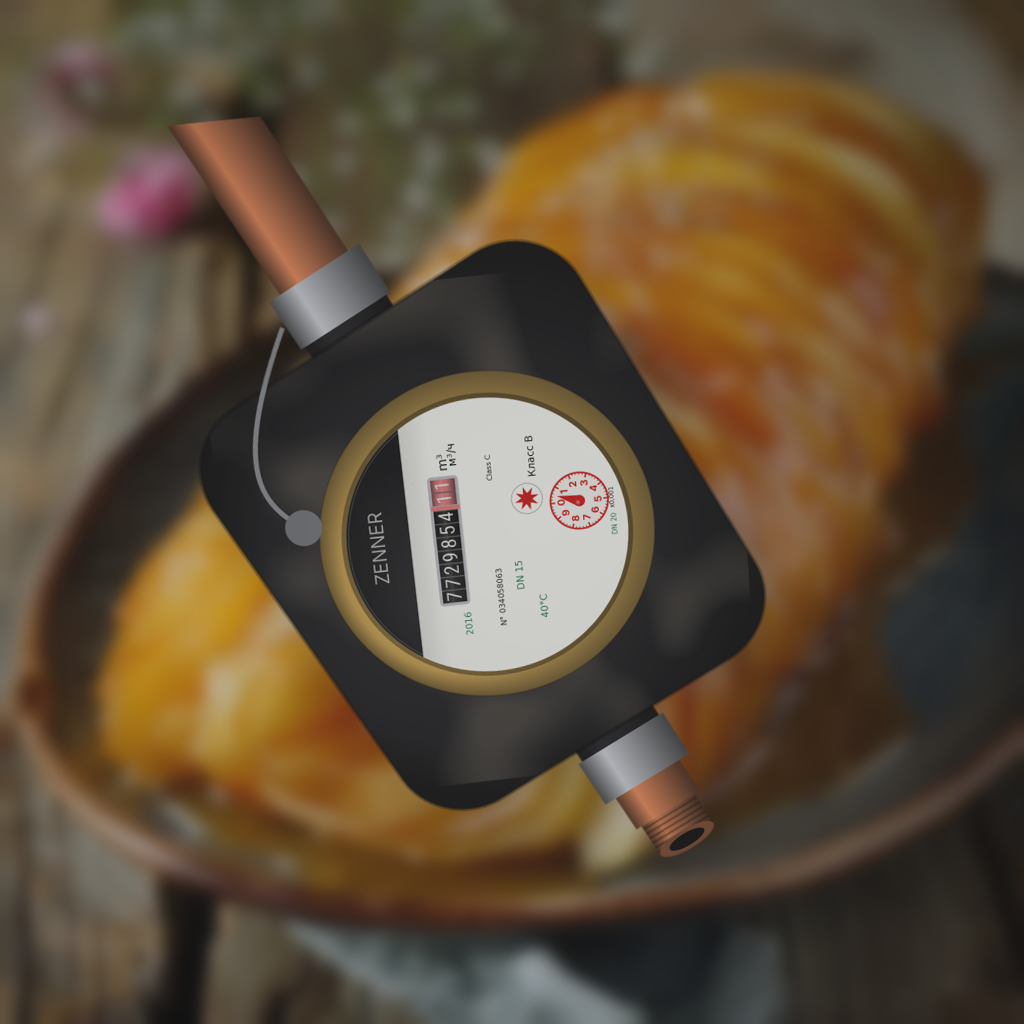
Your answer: **7729854.110** m³
